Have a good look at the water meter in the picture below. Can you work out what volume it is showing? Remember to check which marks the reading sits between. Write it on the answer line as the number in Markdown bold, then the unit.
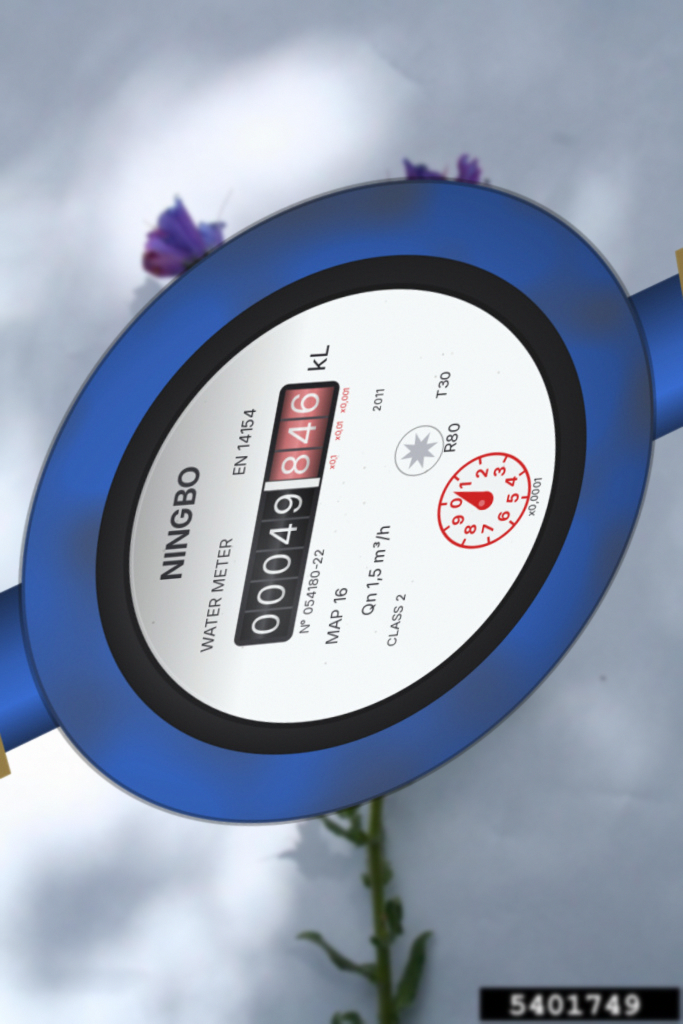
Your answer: **49.8460** kL
